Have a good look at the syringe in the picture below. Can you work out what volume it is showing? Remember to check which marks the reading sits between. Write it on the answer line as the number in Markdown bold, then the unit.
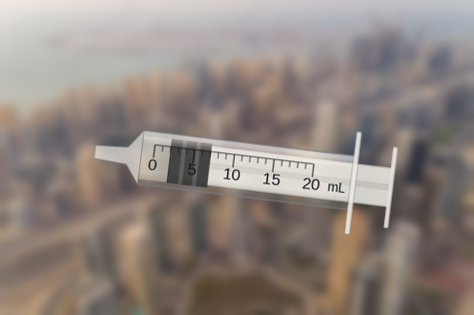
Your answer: **2** mL
